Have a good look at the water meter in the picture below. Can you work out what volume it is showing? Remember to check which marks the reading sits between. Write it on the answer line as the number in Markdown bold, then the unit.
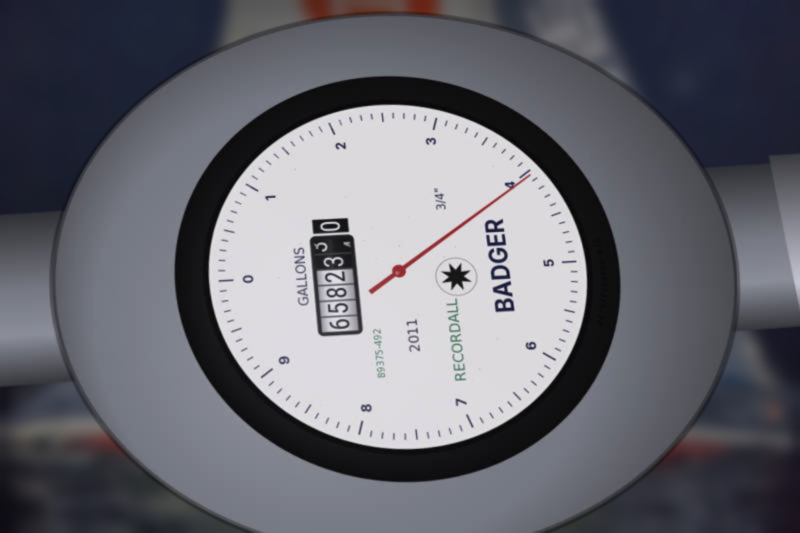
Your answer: **6582334.0** gal
